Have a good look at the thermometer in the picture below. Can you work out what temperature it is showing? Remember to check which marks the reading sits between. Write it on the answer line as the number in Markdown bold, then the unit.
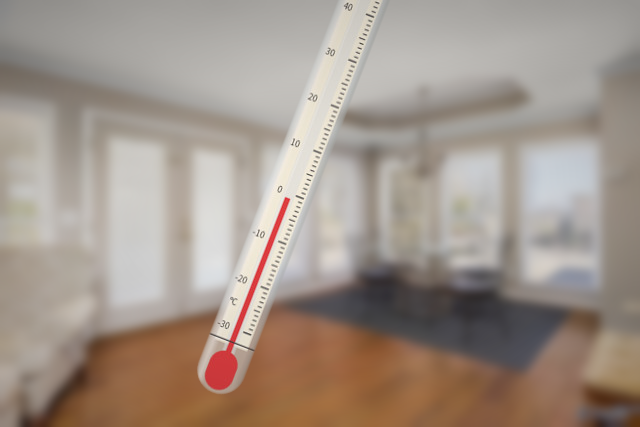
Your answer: **-1** °C
